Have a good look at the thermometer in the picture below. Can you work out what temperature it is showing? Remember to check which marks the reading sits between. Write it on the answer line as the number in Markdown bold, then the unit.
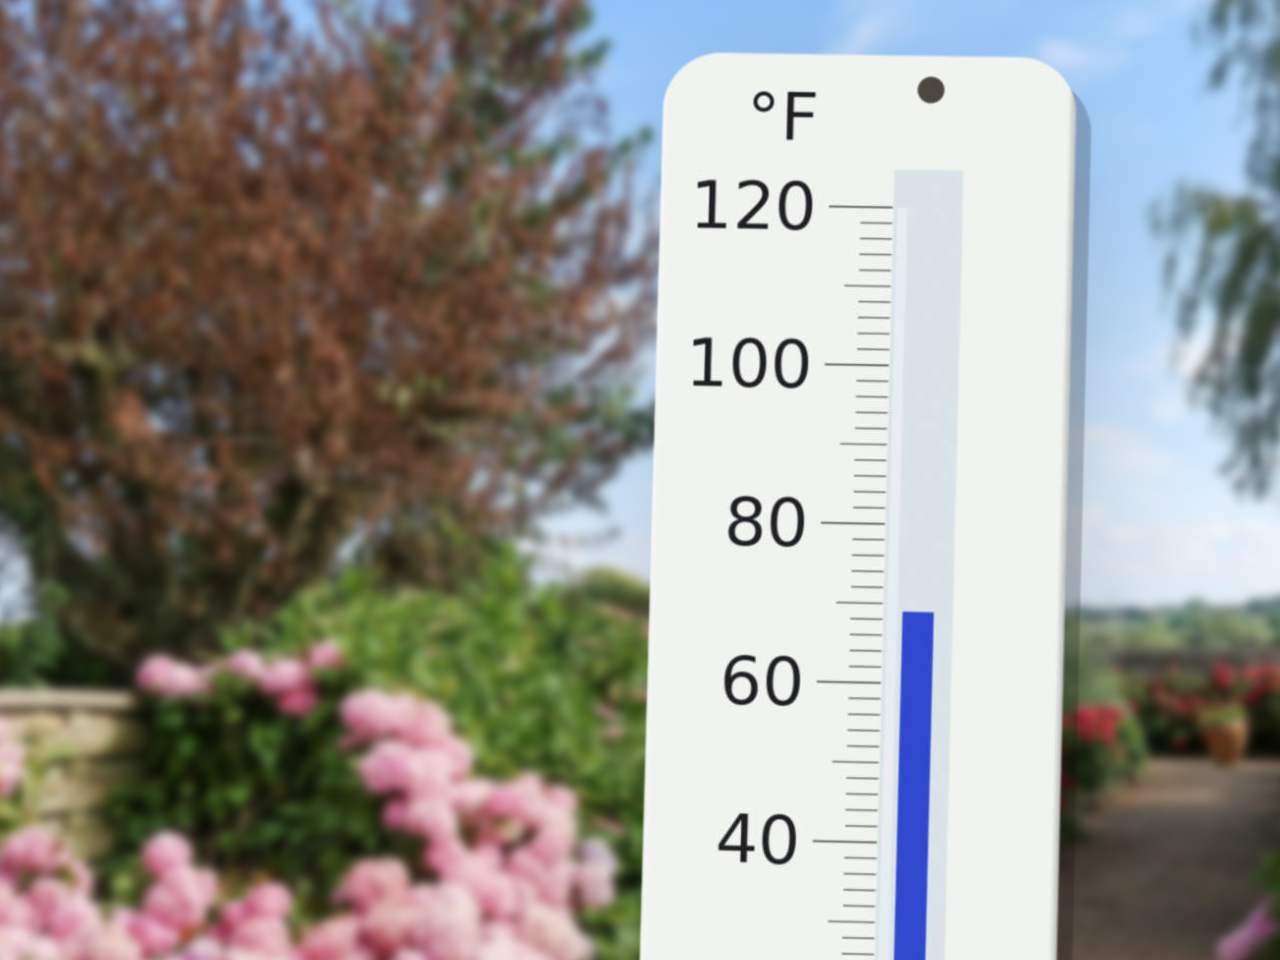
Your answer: **69** °F
